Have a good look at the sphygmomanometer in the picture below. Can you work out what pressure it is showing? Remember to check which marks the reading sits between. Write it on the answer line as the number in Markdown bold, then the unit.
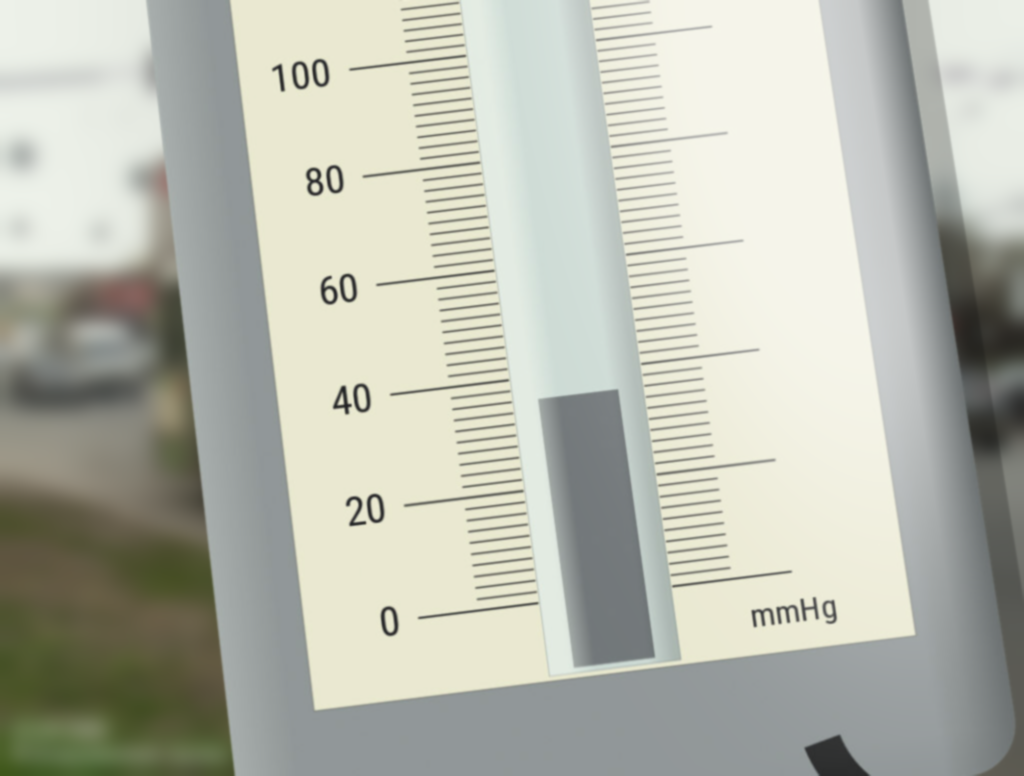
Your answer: **36** mmHg
